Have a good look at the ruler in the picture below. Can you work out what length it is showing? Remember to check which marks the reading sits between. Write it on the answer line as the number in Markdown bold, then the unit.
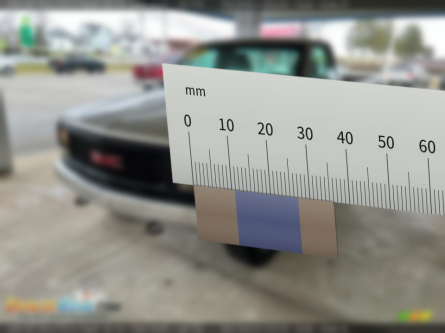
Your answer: **36** mm
